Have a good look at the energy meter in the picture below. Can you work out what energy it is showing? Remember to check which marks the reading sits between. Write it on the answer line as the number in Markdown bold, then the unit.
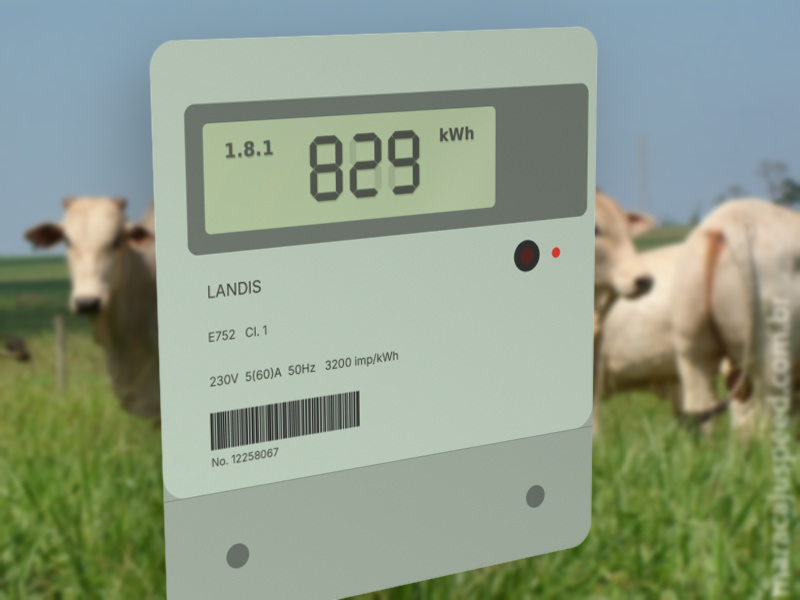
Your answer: **829** kWh
